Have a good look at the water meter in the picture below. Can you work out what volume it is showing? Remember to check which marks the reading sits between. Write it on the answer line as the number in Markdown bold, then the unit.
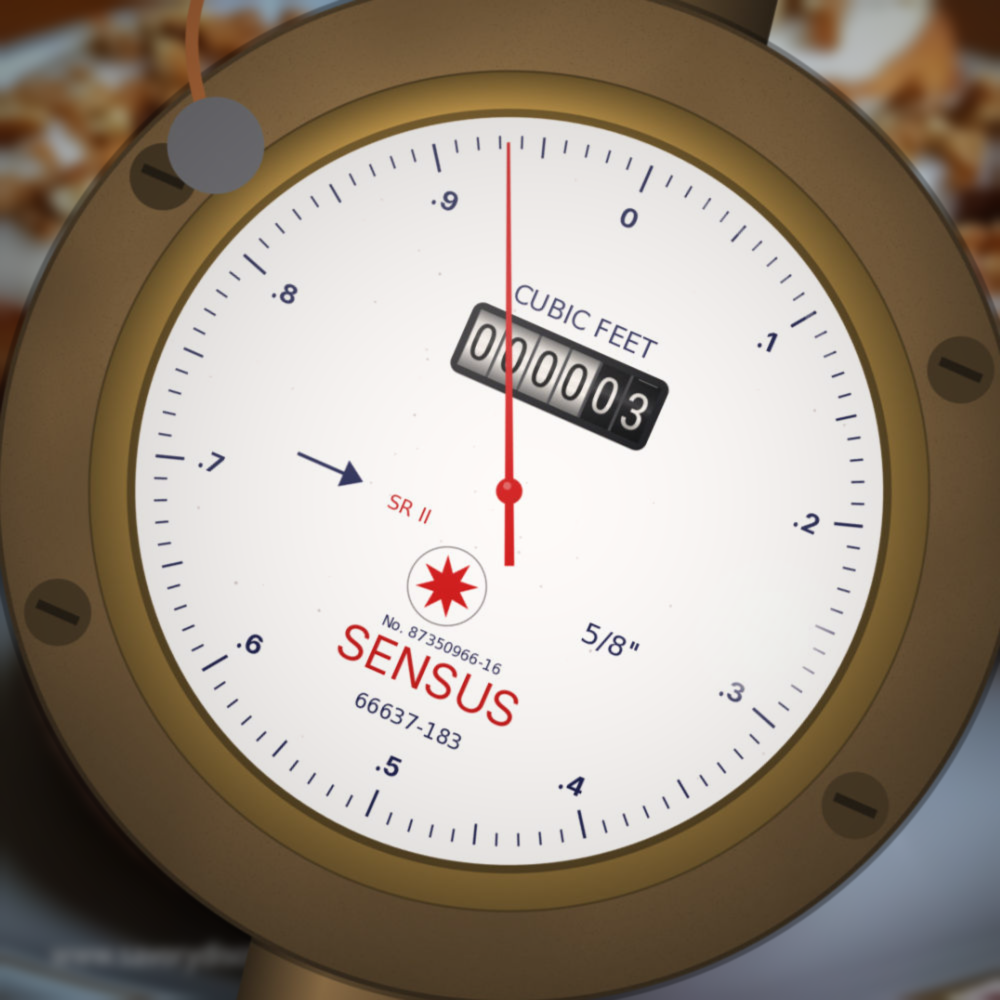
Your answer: **2.93** ft³
